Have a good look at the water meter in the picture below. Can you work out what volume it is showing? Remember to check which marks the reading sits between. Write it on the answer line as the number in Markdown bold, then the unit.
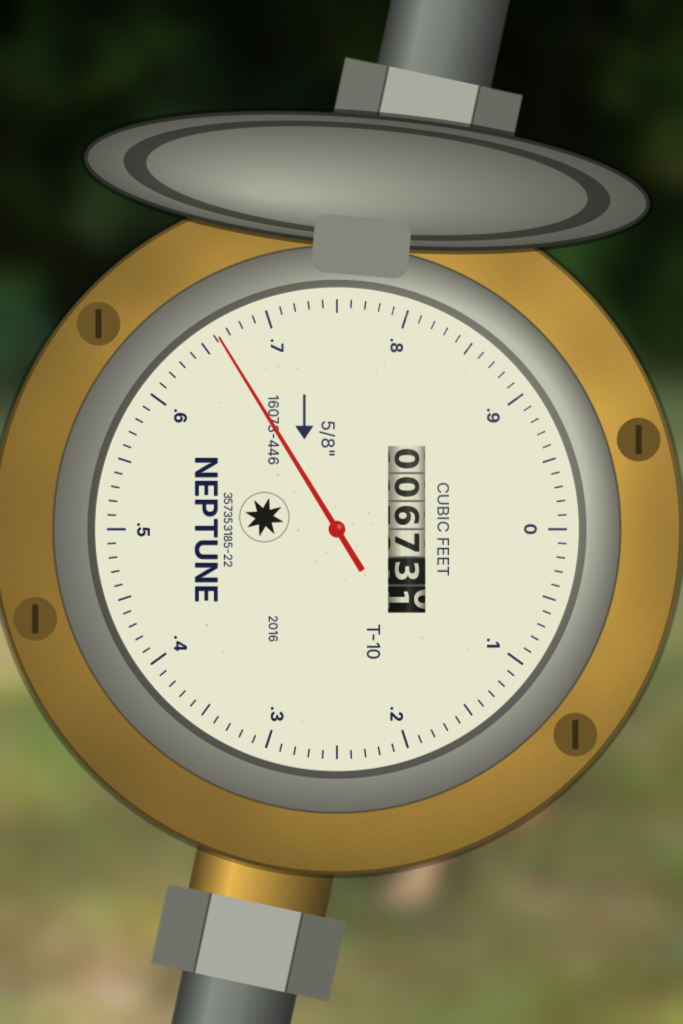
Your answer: **6730.66** ft³
